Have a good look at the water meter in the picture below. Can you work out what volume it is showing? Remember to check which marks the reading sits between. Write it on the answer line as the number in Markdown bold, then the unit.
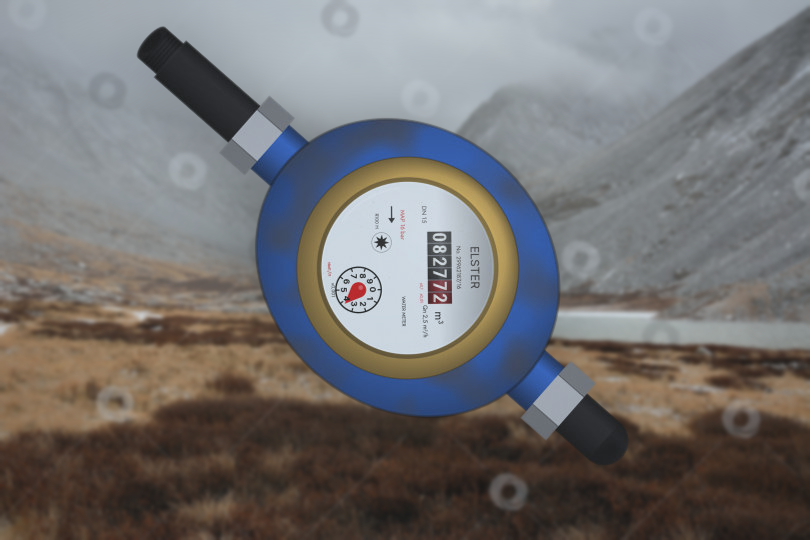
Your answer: **827.723** m³
